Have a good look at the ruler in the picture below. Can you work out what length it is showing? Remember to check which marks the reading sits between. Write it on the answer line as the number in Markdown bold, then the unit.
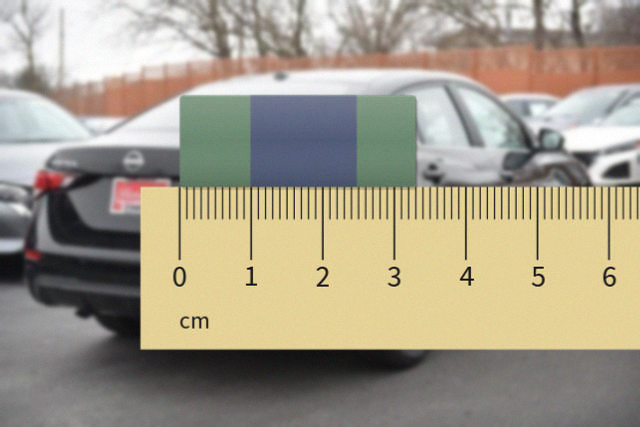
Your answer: **3.3** cm
